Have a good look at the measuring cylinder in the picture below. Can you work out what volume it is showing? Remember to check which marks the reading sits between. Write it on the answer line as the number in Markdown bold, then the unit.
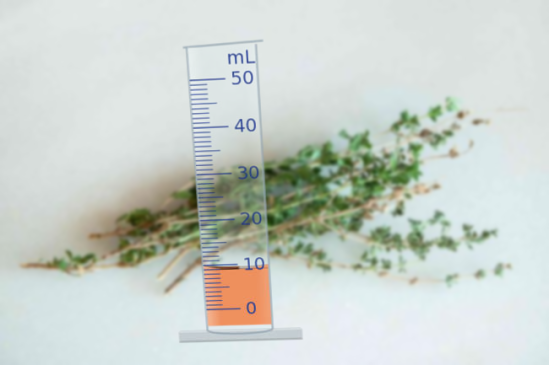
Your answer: **9** mL
